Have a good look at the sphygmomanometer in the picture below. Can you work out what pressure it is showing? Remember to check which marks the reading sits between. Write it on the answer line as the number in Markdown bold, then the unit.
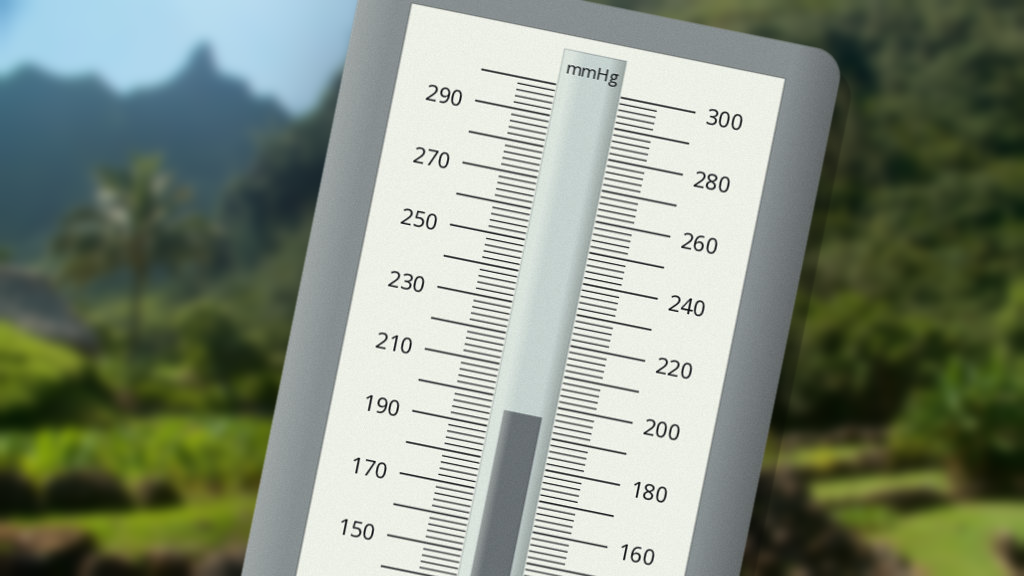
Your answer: **196** mmHg
